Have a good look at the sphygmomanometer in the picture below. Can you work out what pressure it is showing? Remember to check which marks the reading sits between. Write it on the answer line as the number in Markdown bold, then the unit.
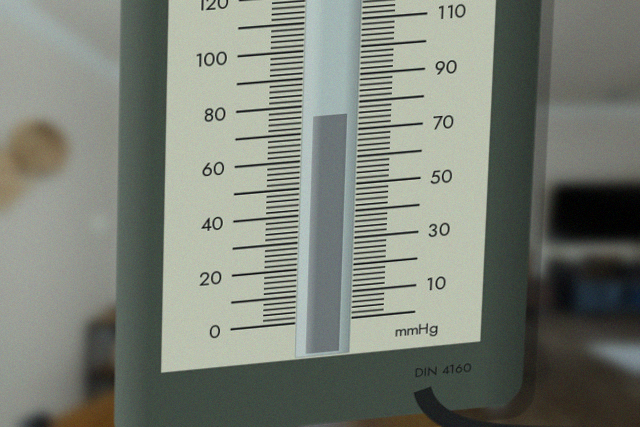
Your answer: **76** mmHg
